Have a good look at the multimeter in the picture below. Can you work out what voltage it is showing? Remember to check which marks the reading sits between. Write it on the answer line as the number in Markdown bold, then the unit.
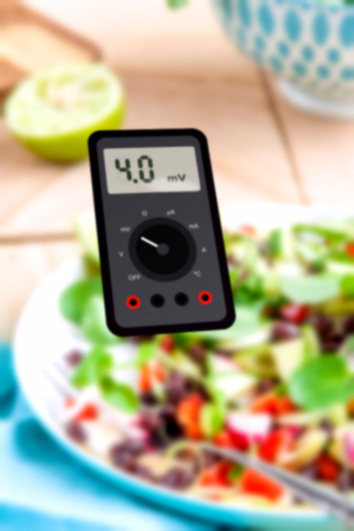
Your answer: **4.0** mV
